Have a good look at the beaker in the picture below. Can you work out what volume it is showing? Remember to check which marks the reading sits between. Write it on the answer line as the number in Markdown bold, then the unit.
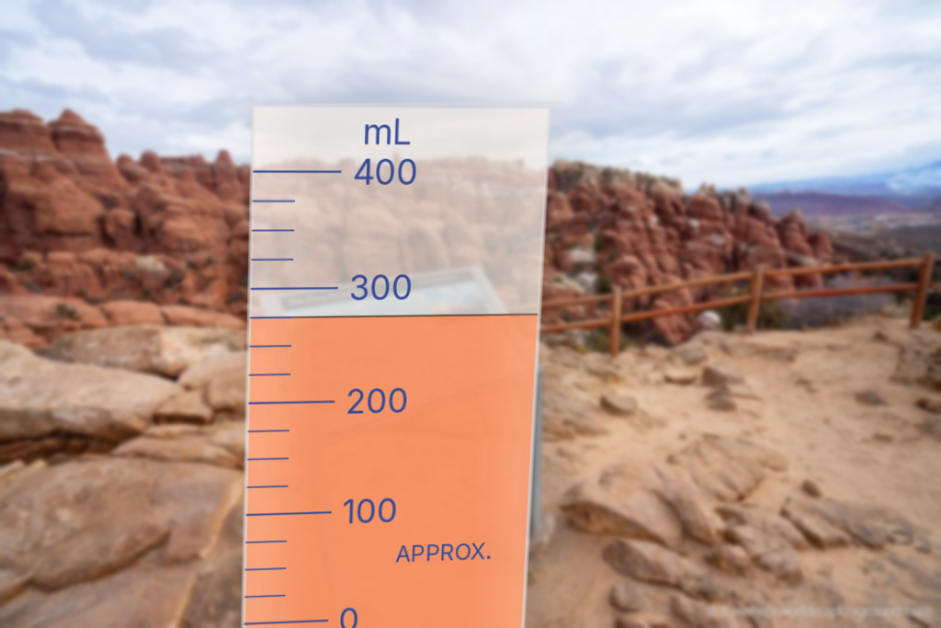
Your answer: **275** mL
